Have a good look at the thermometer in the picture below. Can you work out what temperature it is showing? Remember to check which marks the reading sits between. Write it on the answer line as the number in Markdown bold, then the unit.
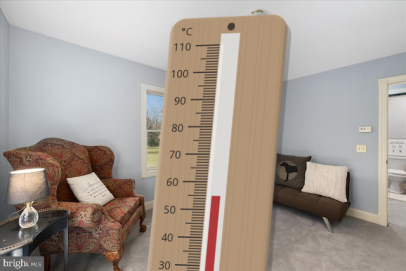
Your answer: **55** °C
